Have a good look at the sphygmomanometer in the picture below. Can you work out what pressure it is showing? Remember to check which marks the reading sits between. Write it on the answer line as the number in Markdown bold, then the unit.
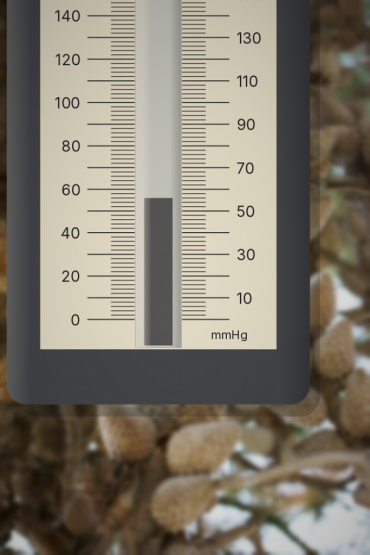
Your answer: **56** mmHg
